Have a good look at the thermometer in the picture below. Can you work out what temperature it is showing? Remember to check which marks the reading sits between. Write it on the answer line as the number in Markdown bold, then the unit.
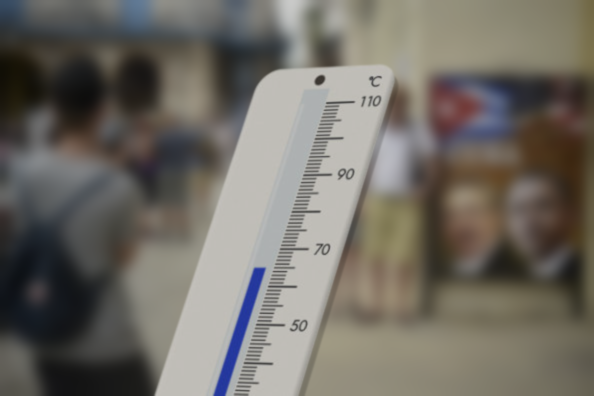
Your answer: **65** °C
